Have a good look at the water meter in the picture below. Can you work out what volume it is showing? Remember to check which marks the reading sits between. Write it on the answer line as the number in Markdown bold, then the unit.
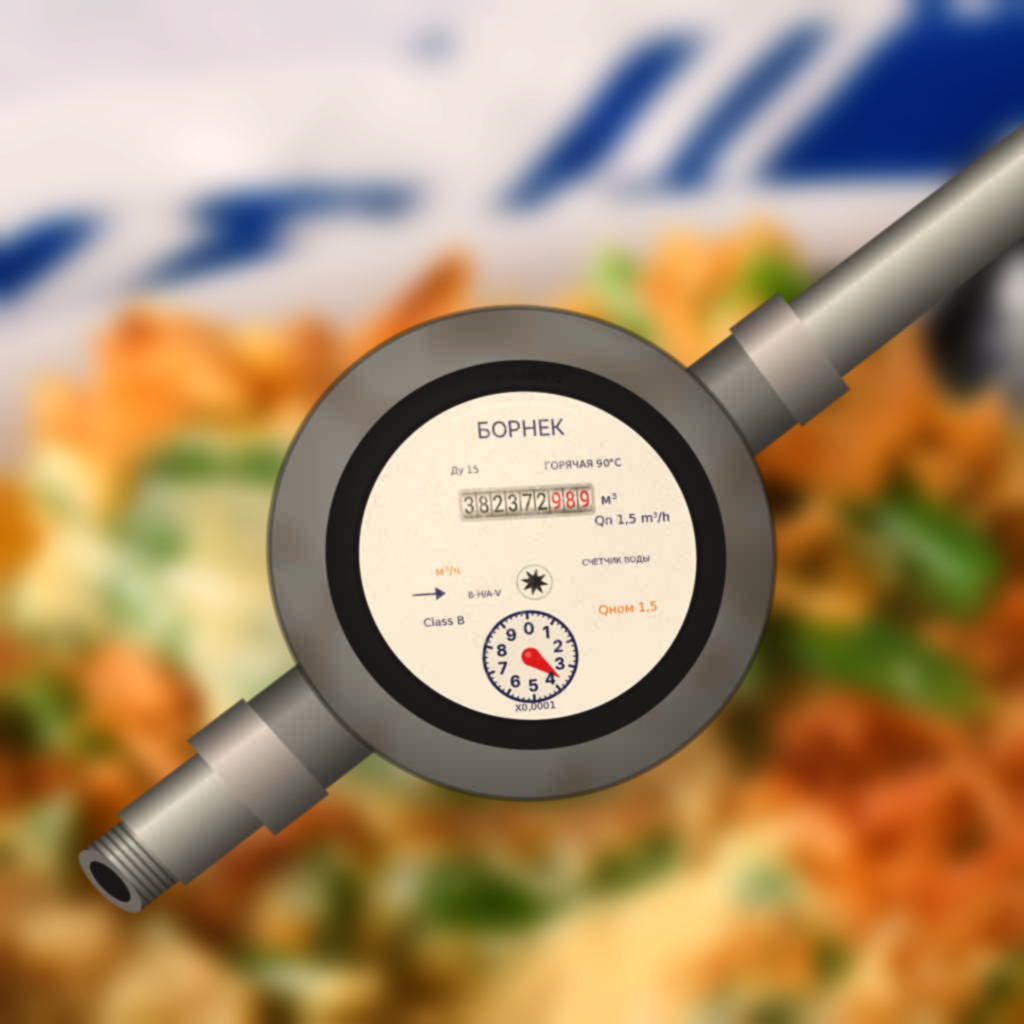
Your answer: **382372.9893** m³
